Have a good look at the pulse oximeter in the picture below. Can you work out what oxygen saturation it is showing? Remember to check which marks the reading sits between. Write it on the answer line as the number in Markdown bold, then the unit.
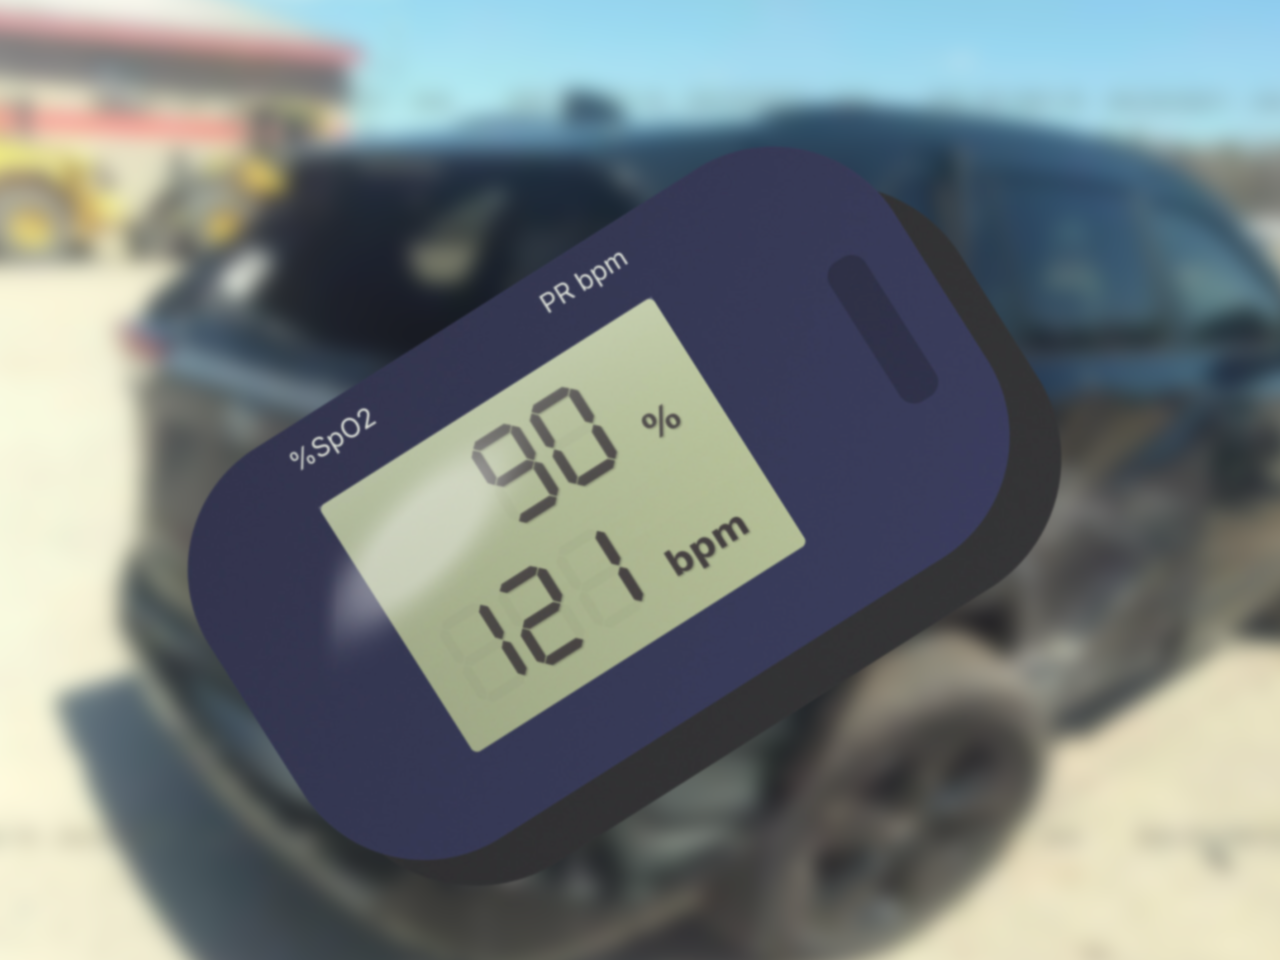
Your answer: **90** %
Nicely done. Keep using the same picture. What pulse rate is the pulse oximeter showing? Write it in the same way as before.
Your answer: **121** bpm
